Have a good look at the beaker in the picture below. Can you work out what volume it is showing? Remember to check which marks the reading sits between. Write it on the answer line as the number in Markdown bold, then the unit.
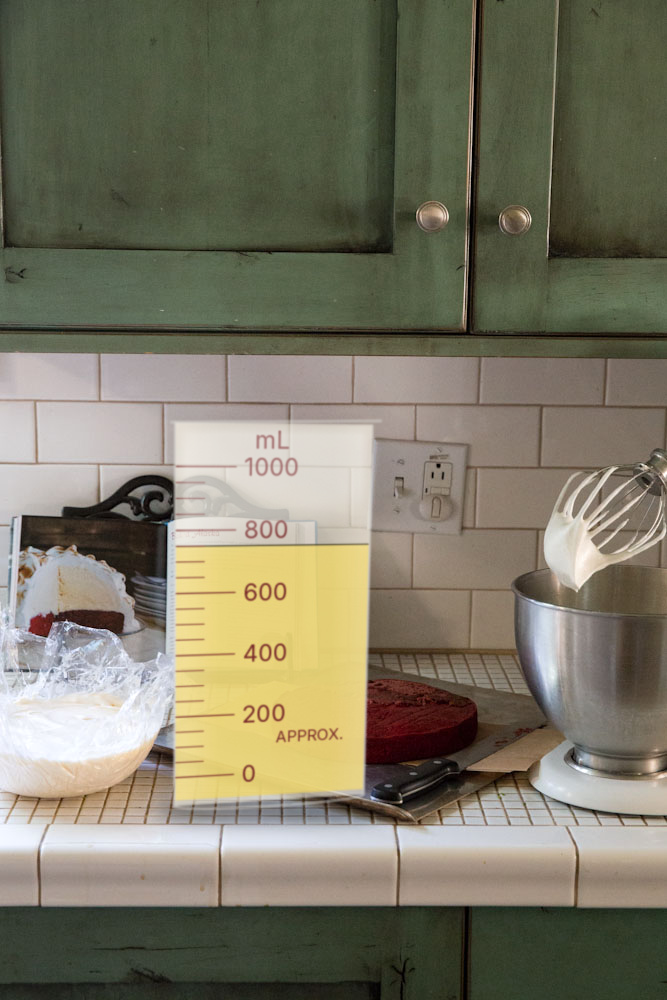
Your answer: **750** mL
